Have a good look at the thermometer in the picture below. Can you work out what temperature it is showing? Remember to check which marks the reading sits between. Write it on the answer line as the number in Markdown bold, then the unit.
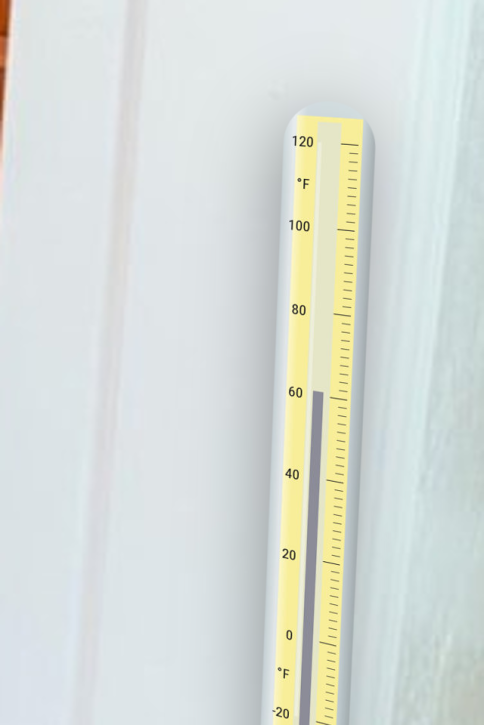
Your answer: **61** °F
